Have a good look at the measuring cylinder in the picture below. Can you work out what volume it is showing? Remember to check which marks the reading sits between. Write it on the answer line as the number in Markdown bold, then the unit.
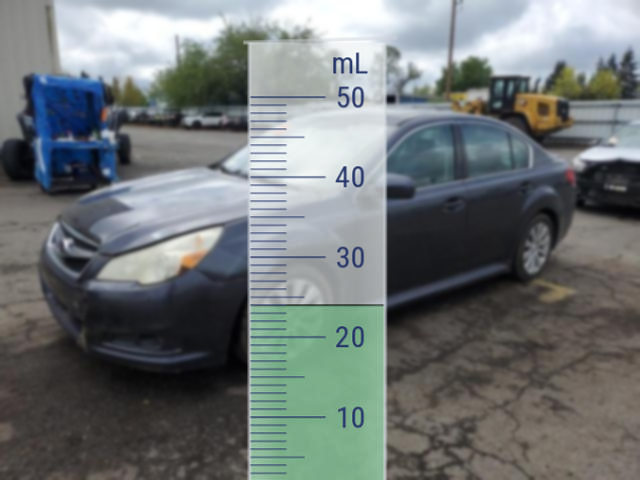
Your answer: **24** mL
